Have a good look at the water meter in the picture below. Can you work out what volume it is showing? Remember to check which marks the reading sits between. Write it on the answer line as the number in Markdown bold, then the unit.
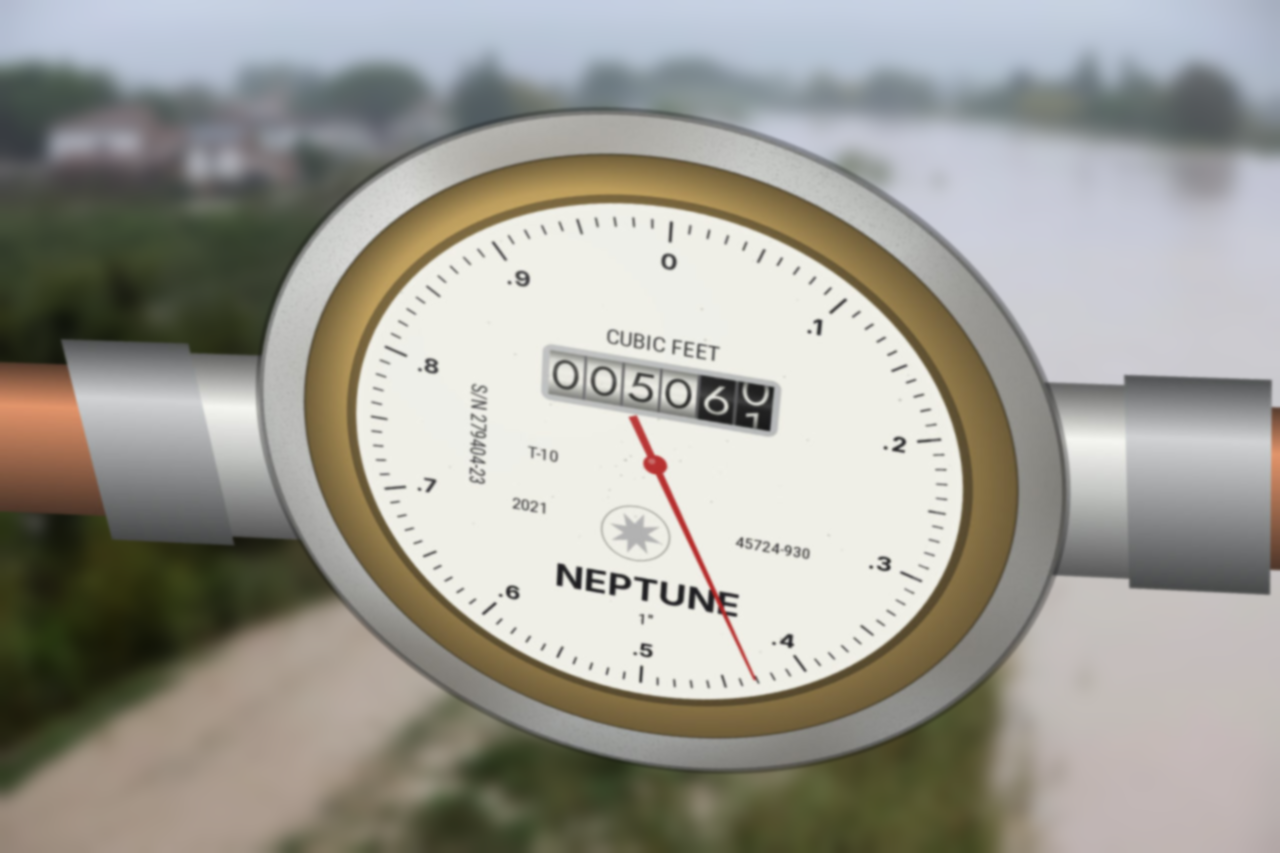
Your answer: **5060.43** ft³
